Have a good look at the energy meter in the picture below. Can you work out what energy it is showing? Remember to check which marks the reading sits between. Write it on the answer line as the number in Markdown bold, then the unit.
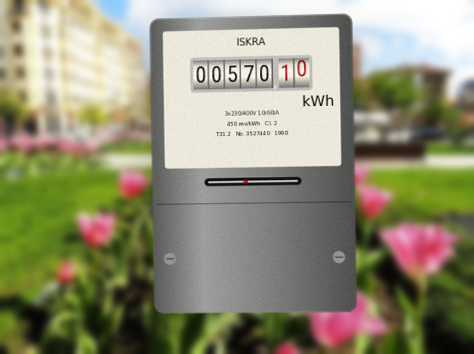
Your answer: **570.10** kWh
